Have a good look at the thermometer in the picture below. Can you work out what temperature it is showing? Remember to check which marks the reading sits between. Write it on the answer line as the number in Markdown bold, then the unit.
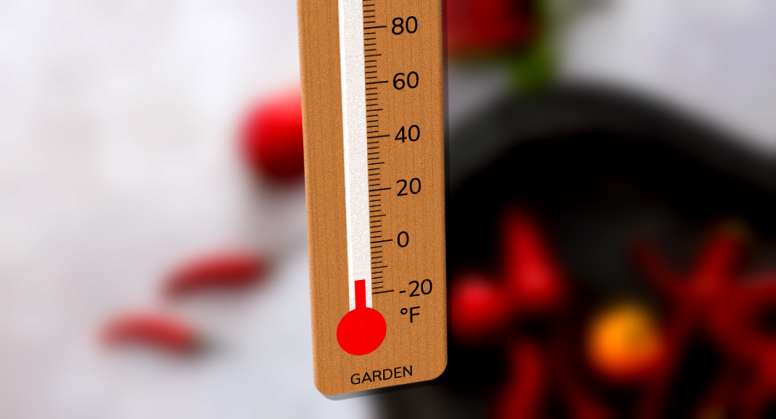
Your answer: **-14** °F
